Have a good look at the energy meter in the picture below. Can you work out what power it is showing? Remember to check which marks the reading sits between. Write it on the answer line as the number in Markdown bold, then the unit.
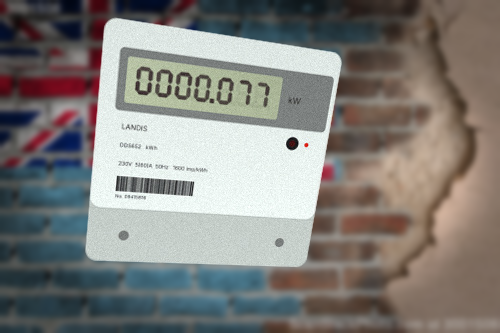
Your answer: **0.077** kW
